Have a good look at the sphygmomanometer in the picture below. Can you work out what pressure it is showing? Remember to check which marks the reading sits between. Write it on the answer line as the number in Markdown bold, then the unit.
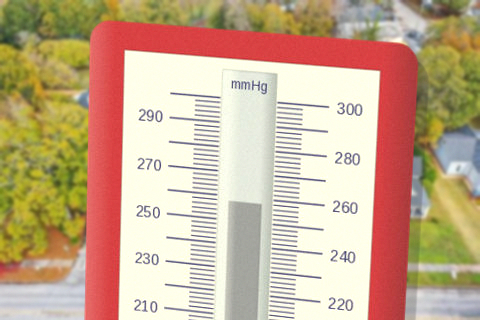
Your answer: **258** mmHg
